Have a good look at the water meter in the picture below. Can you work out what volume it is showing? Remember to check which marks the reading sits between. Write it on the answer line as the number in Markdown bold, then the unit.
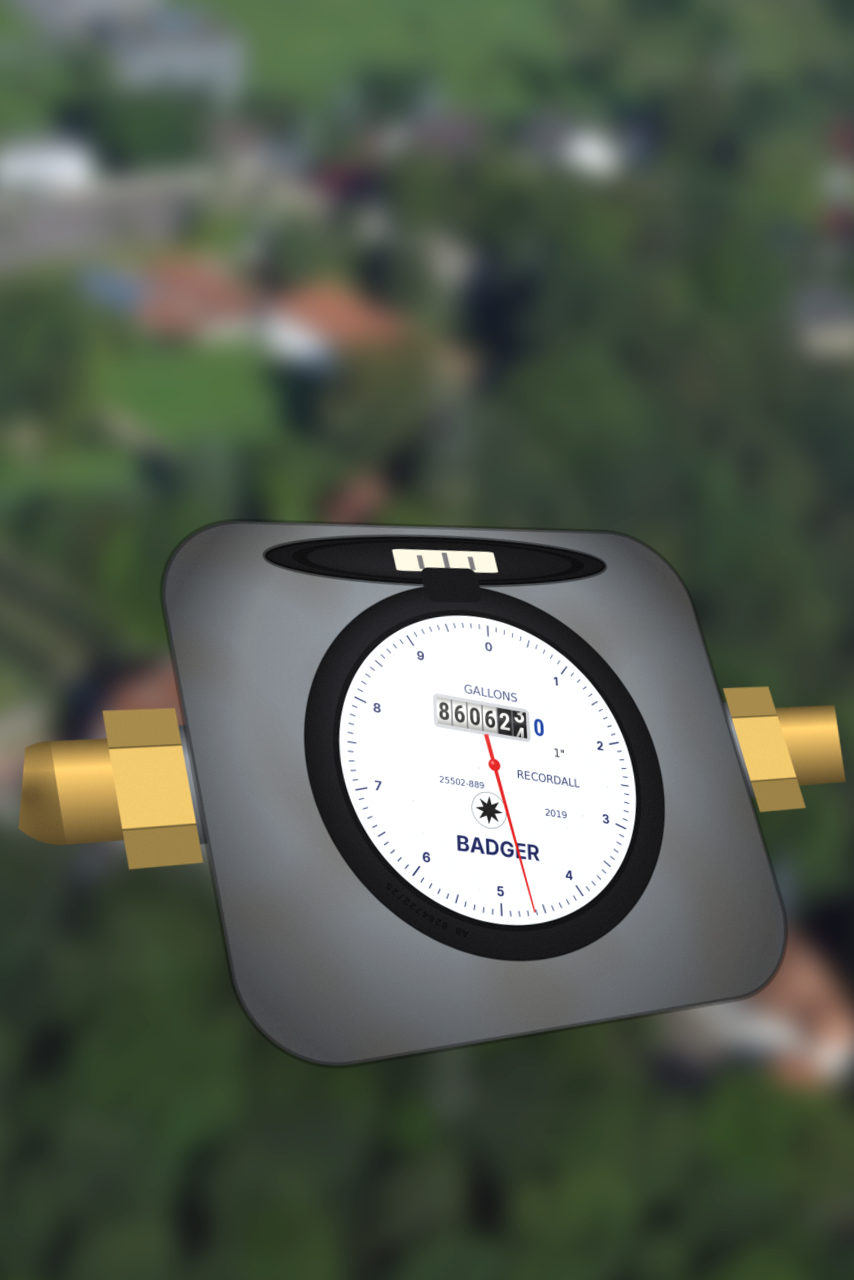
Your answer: **8606234.6** gal
